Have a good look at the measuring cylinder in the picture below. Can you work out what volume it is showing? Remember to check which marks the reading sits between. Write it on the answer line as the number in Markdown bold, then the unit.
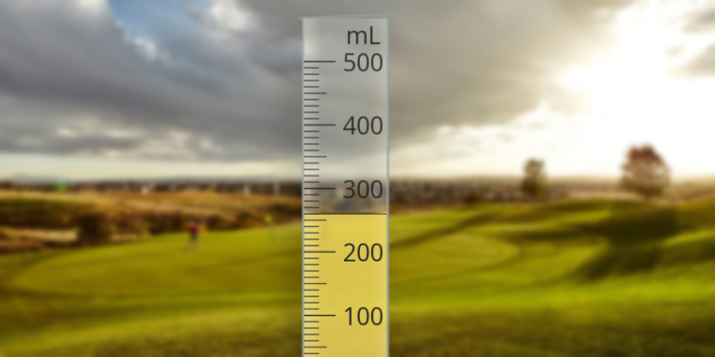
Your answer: **260** mL
